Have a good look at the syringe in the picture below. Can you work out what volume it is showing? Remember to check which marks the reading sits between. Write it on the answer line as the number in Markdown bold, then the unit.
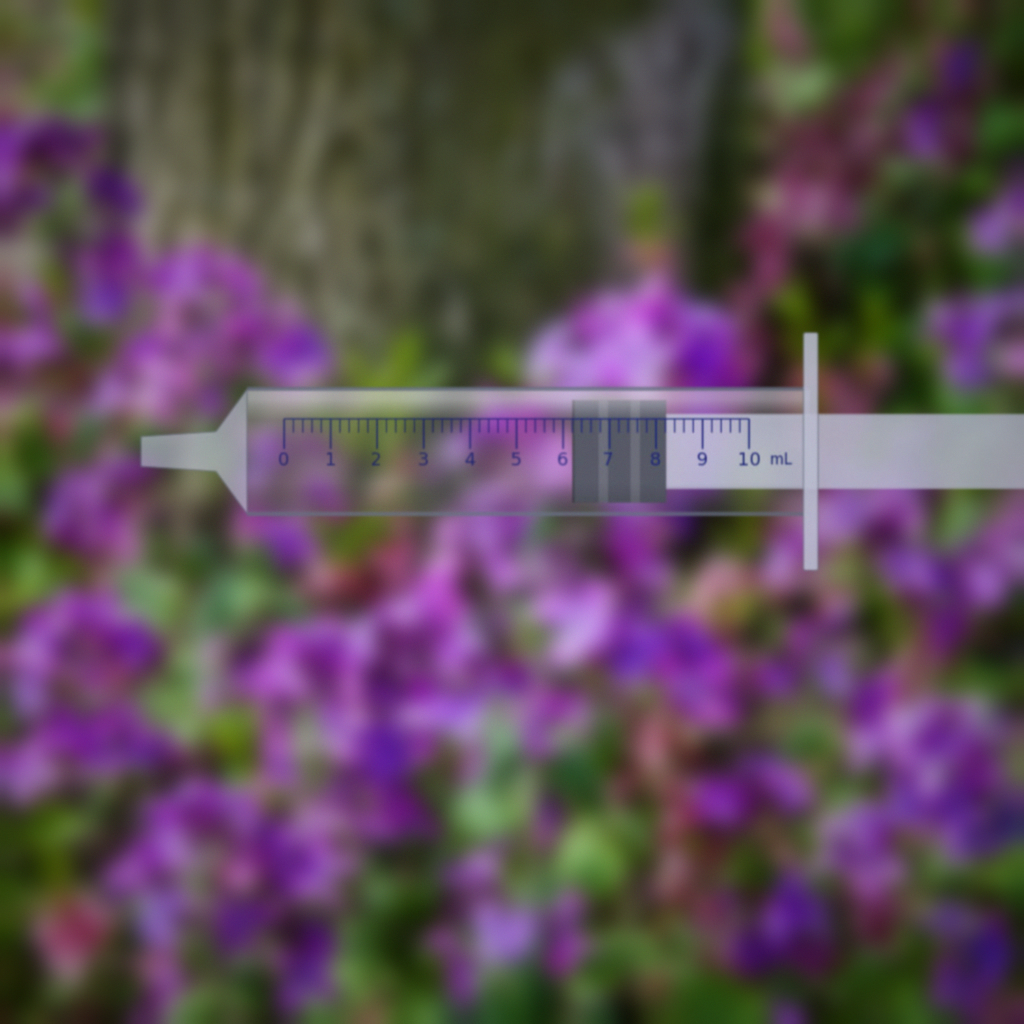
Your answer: **6.2** mL
